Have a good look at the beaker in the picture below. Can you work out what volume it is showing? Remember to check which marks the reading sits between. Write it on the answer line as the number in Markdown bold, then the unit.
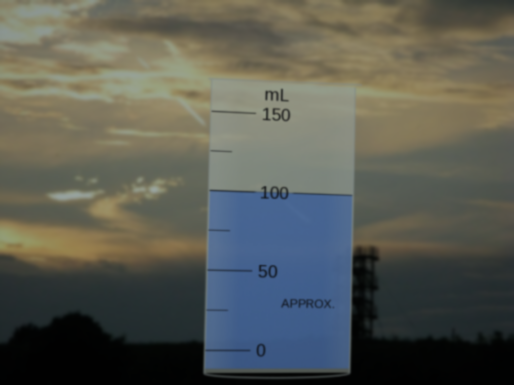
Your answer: **100** mL
